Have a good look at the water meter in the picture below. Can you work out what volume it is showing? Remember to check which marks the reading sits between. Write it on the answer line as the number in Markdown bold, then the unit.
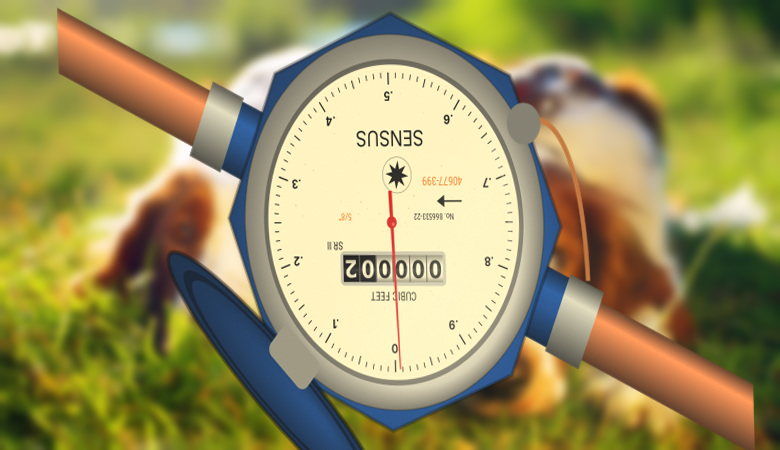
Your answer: **1.99** ft³
